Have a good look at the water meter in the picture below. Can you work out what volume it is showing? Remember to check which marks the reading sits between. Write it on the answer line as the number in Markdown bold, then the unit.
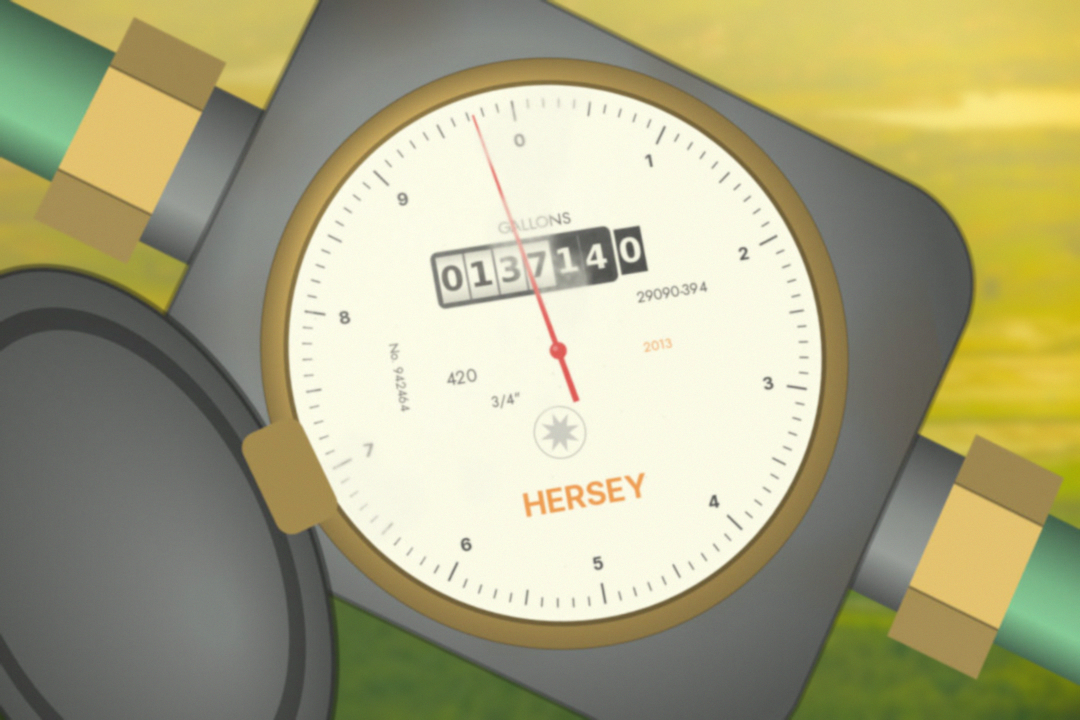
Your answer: **137139.7** gal
